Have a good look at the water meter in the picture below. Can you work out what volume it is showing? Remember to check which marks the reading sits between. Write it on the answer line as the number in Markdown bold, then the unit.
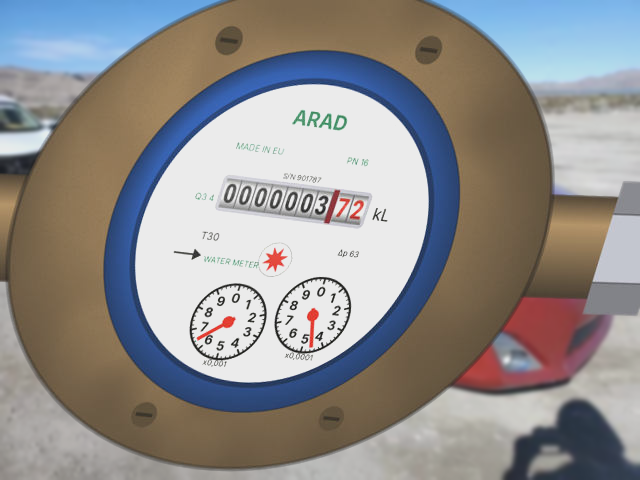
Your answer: **3.7264** kL
